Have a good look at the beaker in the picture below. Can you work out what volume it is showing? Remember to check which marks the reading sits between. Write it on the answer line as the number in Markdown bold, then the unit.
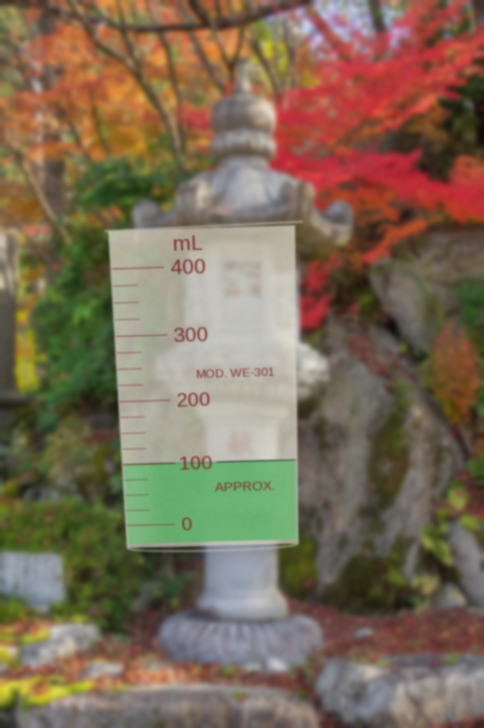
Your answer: **100** mL
